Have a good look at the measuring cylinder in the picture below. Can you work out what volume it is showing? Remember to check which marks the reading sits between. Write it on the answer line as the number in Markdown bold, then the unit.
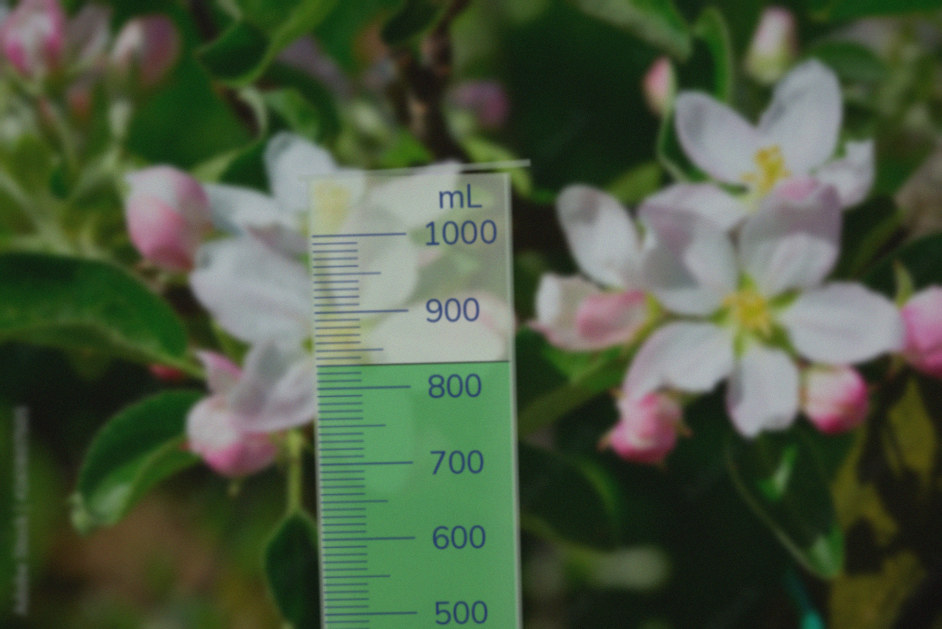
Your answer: **830** mL
